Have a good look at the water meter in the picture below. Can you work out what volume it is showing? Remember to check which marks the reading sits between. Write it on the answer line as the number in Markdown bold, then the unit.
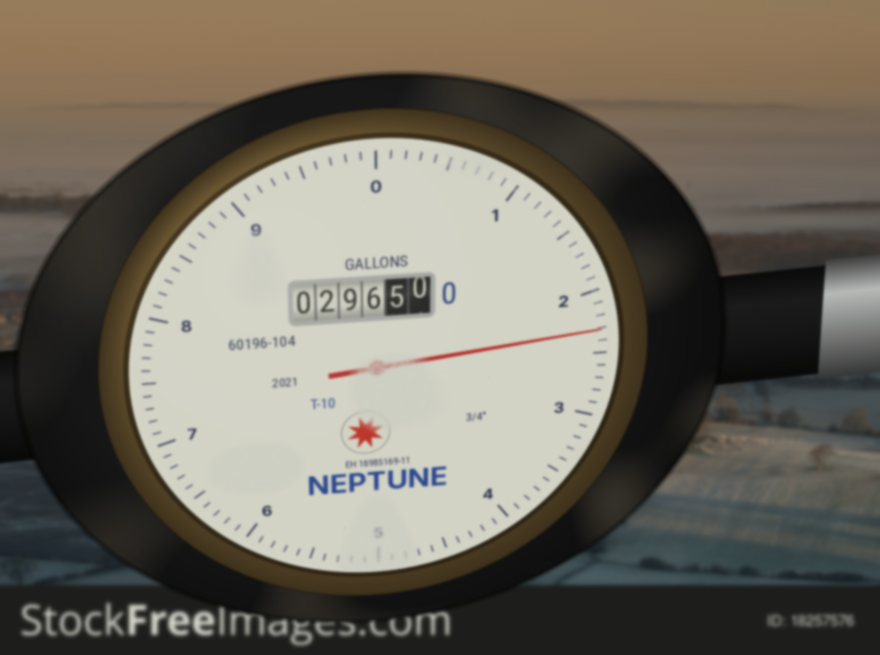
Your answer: **296502.3** gal
